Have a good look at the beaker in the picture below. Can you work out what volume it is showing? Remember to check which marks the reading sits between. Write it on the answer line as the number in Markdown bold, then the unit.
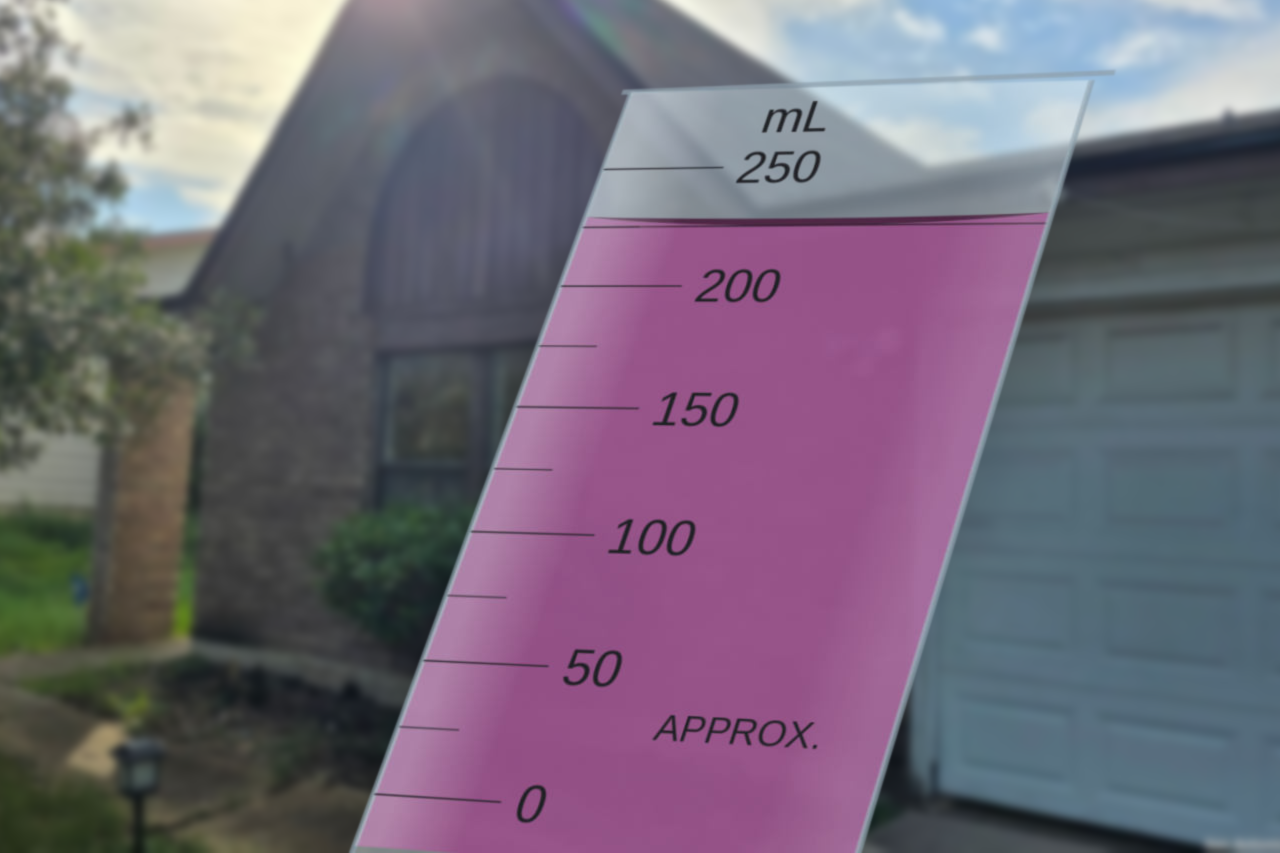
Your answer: **225** mL
